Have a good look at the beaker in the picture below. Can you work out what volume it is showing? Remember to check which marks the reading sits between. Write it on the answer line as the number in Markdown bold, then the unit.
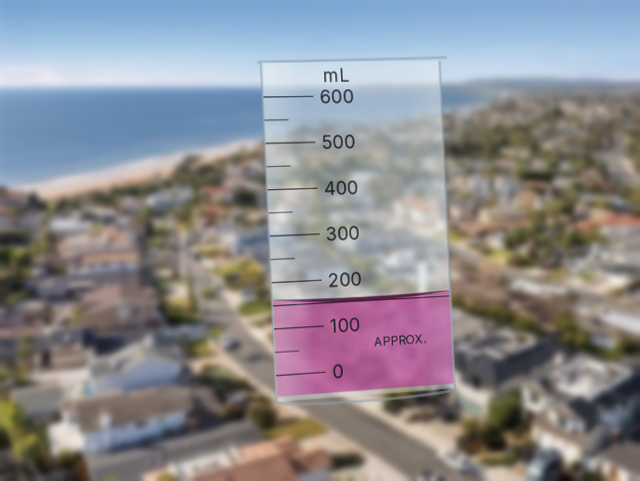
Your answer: **150** mL
